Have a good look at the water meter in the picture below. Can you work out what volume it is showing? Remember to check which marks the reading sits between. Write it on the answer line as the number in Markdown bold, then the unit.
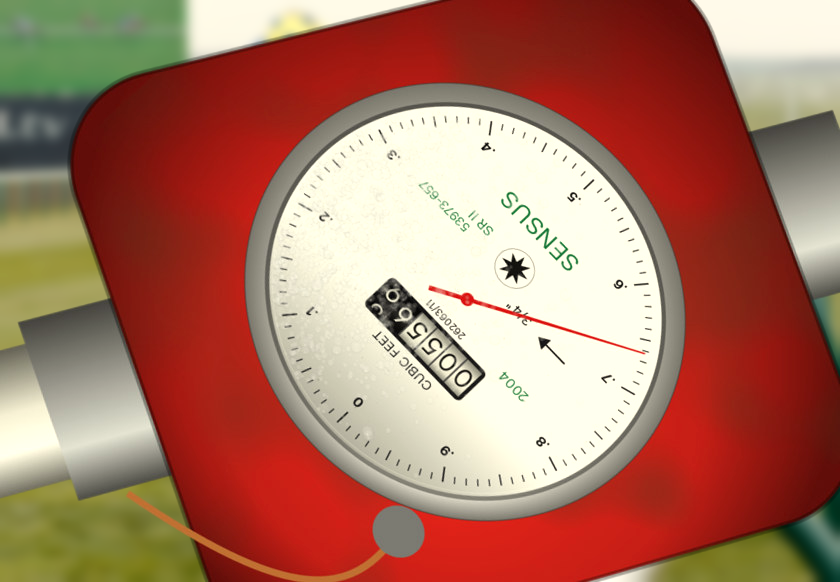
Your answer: **5568.66** ft³
